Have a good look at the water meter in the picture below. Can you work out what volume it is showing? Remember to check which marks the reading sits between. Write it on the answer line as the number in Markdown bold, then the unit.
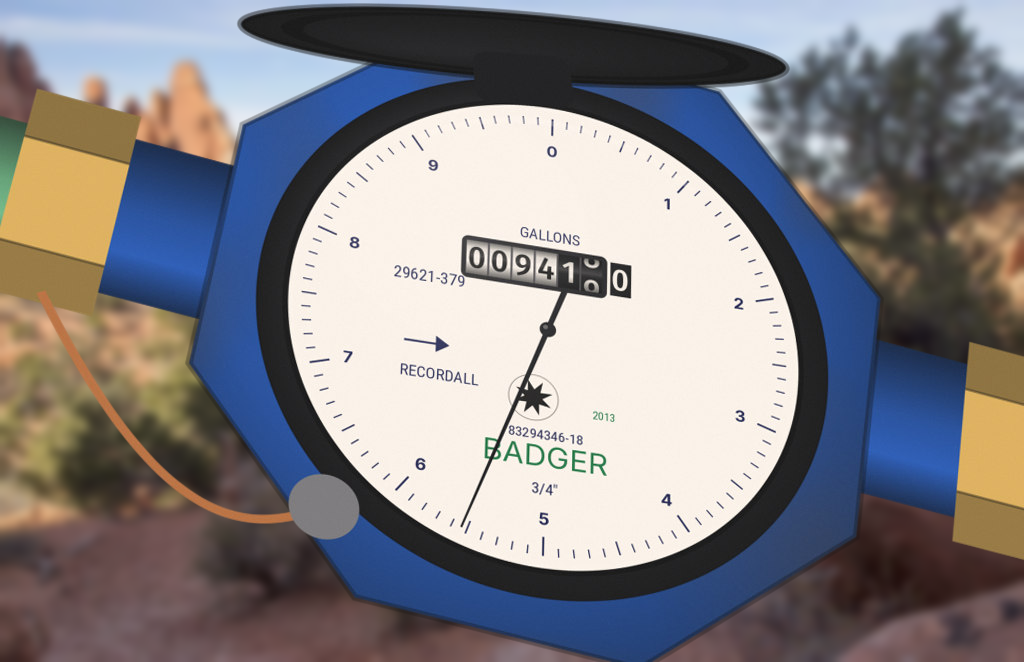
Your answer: **94185.5** gal
